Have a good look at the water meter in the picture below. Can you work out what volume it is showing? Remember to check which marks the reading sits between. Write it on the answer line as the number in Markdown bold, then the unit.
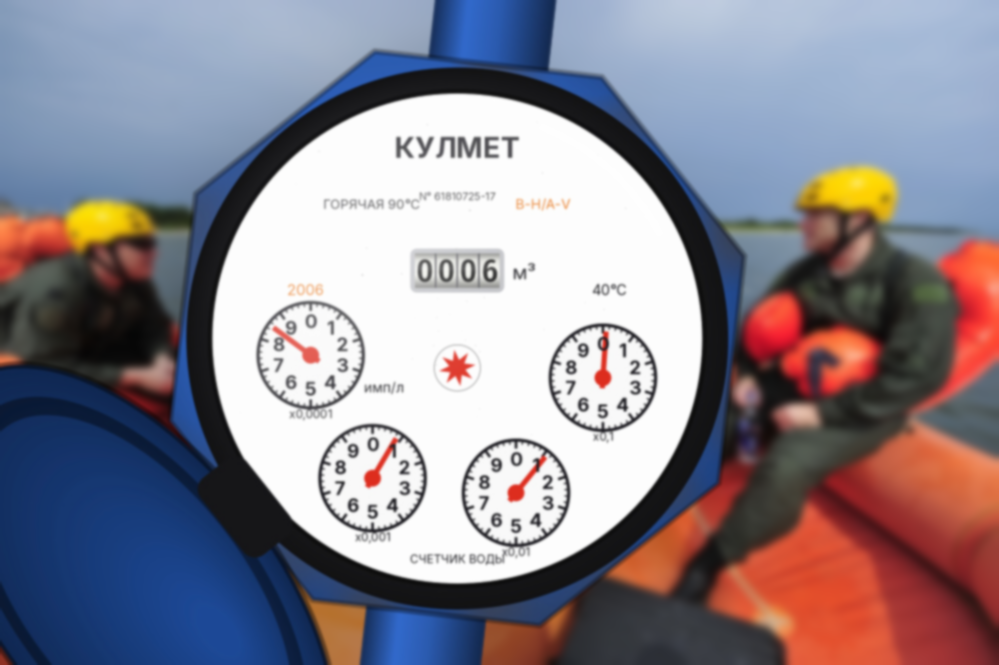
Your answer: **6.0108** m³
